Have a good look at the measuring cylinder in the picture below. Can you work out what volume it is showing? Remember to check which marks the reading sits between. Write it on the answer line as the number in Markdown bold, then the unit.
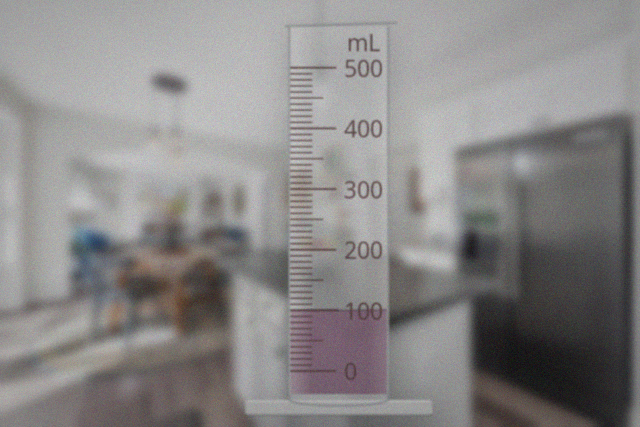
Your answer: **100** mL
